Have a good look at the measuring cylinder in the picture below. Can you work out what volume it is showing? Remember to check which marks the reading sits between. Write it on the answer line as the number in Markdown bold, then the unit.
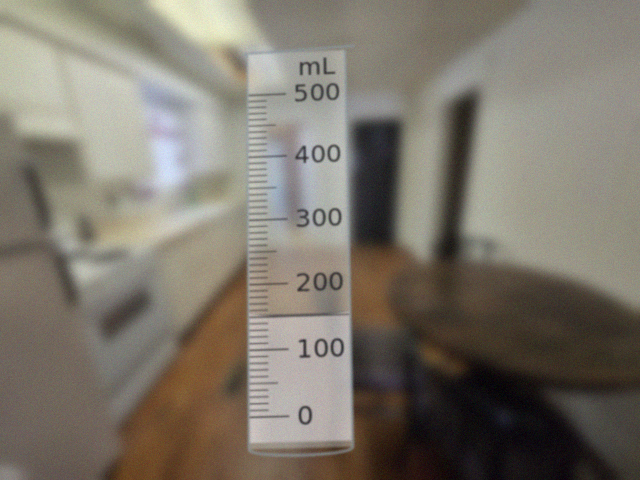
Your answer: **150** mL
